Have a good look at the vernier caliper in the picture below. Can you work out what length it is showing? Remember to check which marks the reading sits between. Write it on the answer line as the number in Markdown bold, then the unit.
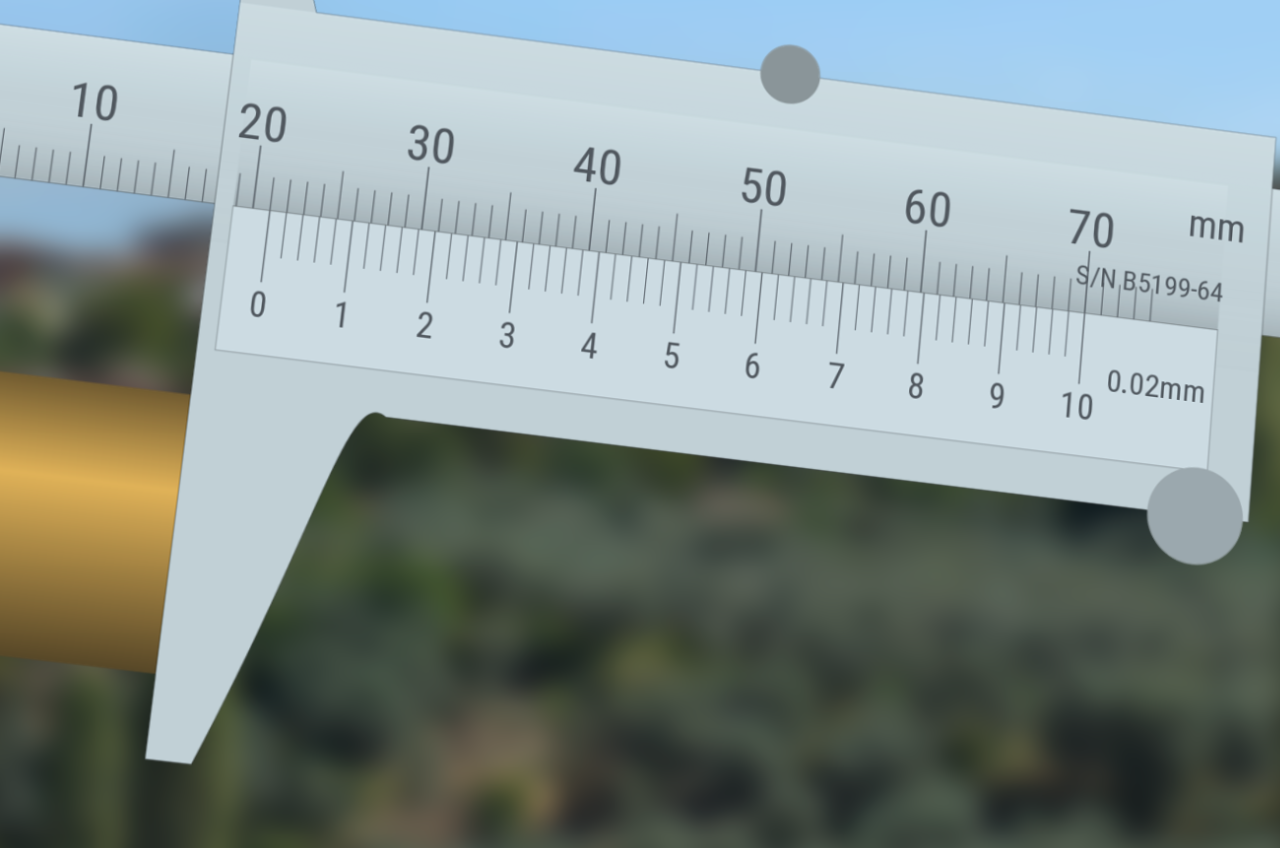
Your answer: **21.0** mm
